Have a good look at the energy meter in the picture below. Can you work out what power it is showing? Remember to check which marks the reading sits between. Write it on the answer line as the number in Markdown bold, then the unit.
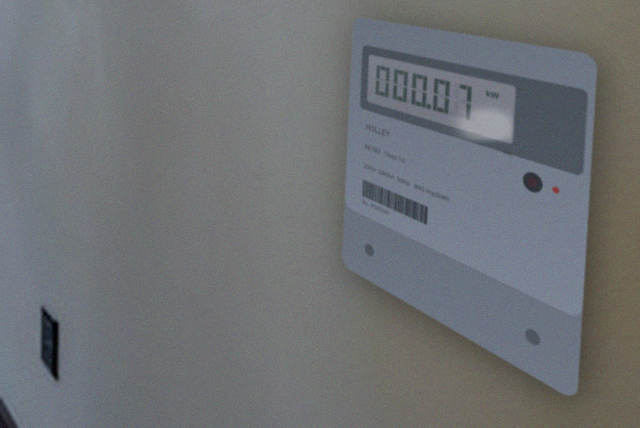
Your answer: **0.07** kW
